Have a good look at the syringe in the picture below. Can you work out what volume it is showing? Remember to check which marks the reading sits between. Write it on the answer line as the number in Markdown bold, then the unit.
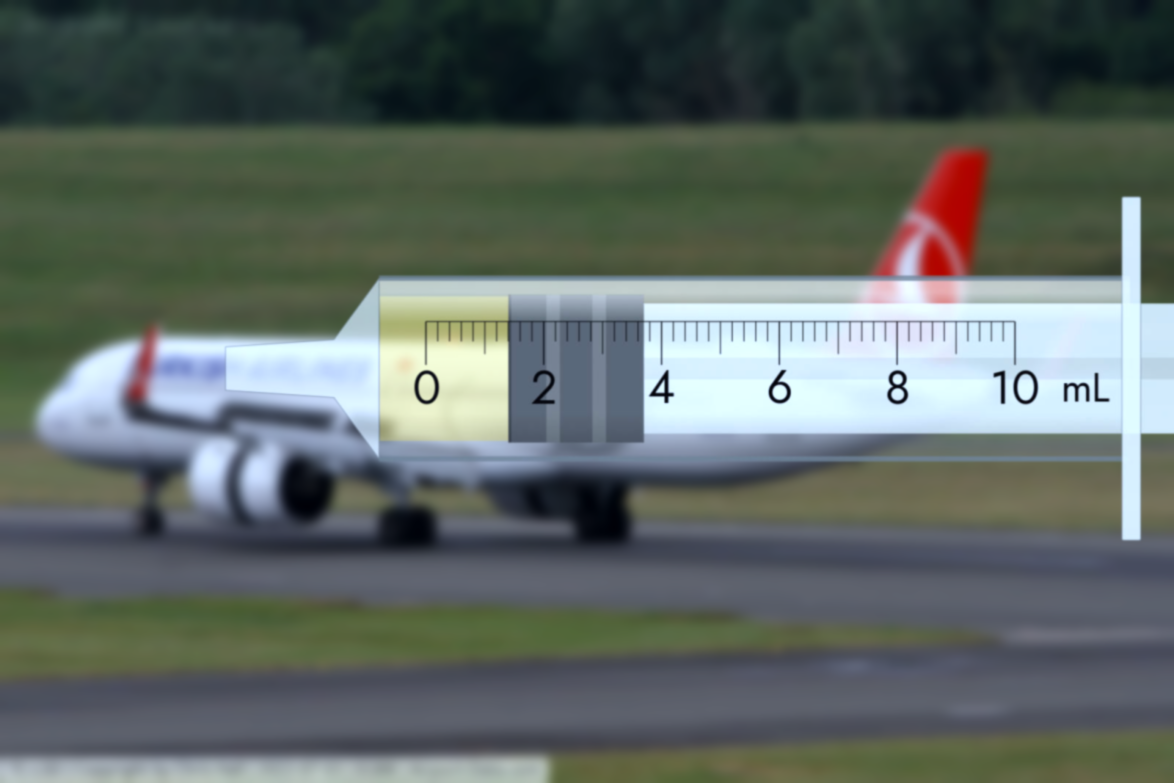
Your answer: **1.4** mL
